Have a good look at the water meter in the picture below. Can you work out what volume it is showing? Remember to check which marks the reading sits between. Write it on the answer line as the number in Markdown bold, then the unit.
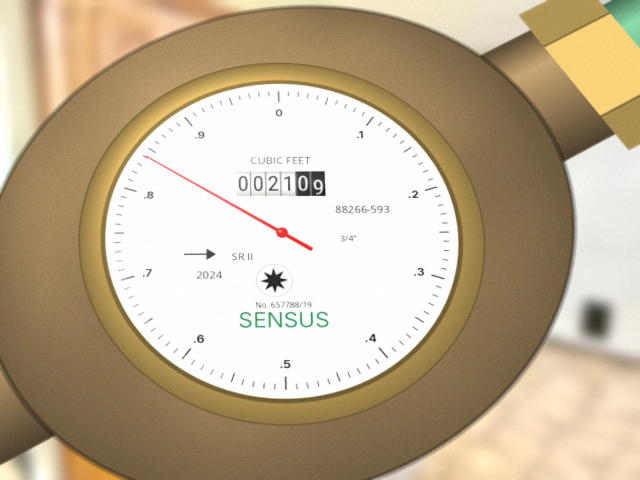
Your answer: **2108.84** ft³
